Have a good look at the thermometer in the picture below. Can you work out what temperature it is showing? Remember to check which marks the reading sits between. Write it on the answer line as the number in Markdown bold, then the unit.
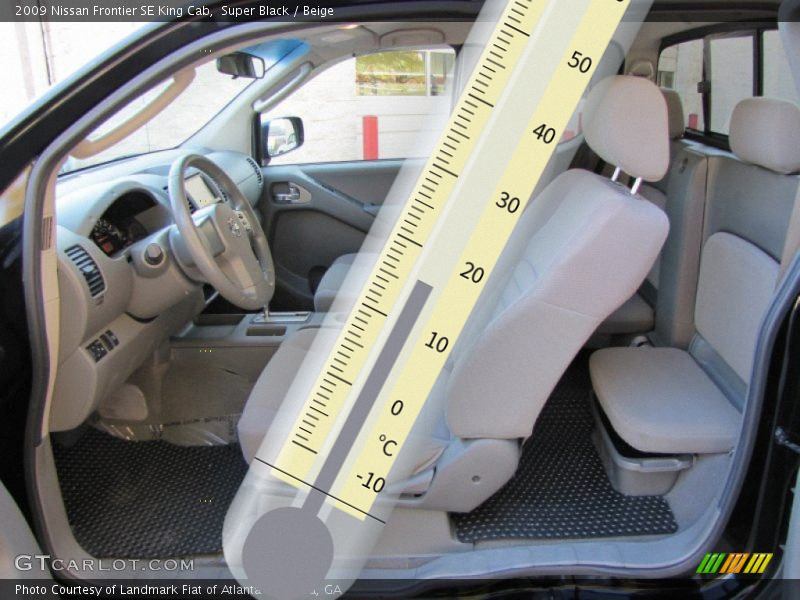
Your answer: **16** °C
